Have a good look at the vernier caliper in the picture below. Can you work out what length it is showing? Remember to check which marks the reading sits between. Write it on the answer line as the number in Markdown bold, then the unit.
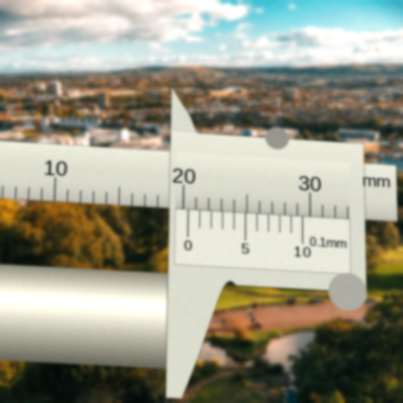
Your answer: **20.4** mm
